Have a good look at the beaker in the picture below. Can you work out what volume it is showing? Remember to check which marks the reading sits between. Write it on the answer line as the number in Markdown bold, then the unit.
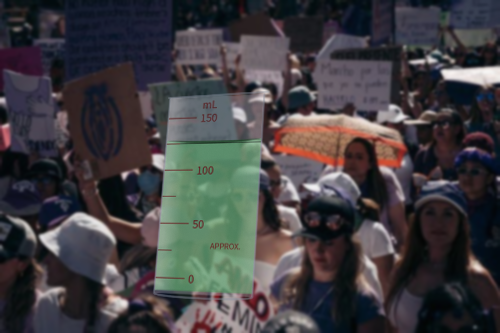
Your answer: **125** mL
